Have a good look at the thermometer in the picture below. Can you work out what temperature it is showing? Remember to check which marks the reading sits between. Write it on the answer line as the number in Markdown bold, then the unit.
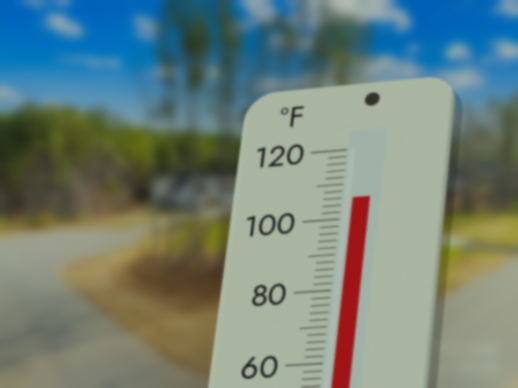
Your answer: **106** °F
